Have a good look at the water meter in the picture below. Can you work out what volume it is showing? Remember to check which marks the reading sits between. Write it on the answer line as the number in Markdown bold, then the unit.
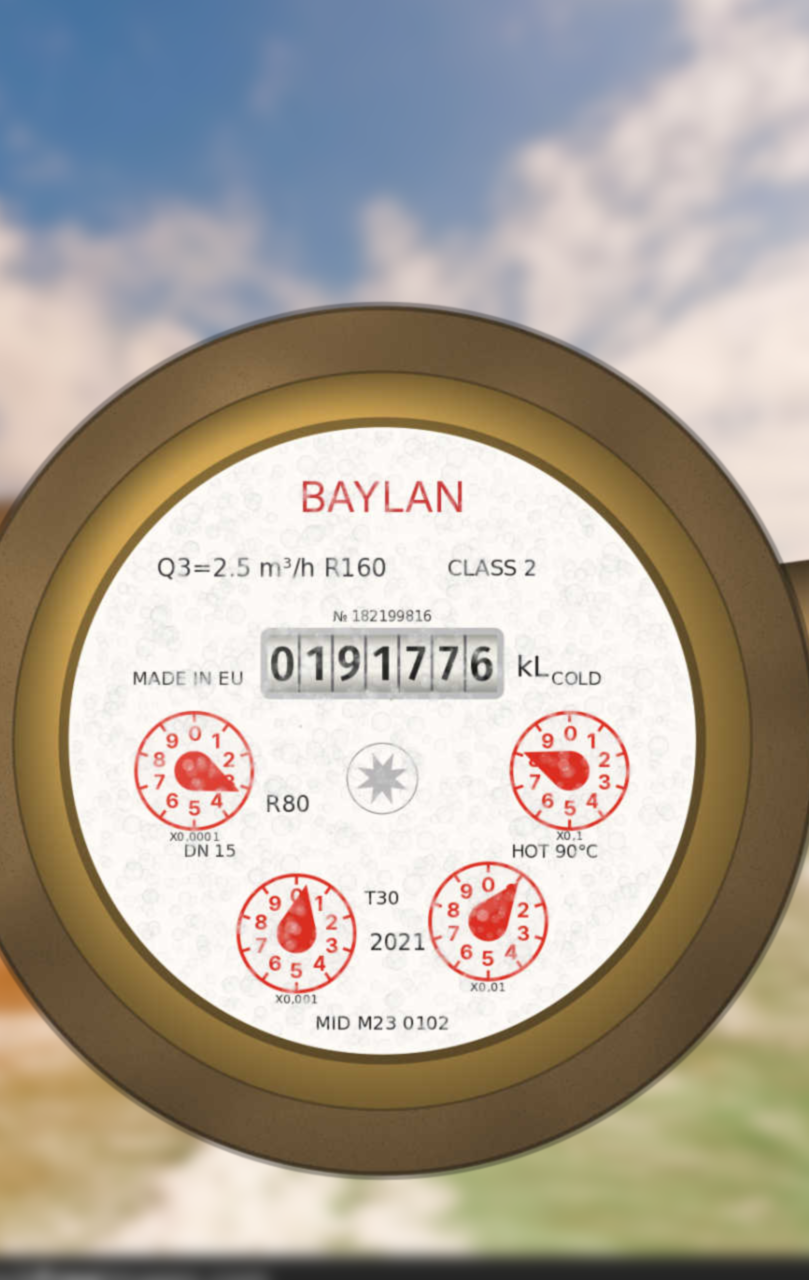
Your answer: **191776.8103** kL
